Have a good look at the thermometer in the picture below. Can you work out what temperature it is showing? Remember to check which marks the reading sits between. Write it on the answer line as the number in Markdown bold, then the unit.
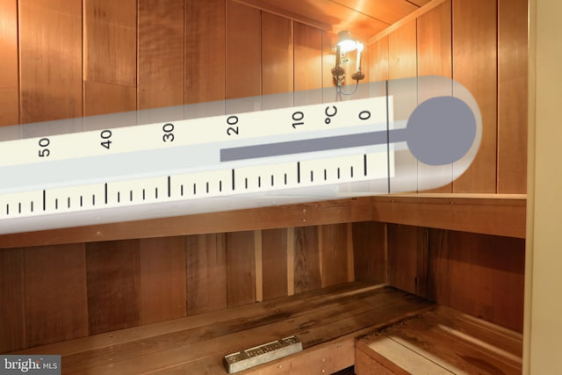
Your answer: **22** °C
